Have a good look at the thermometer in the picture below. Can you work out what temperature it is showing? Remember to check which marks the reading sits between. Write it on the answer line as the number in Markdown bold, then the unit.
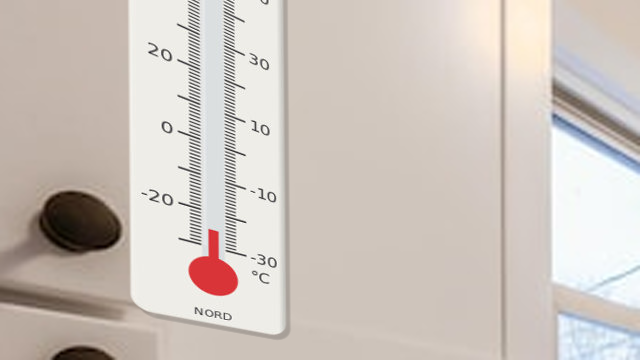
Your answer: **-25** °C
